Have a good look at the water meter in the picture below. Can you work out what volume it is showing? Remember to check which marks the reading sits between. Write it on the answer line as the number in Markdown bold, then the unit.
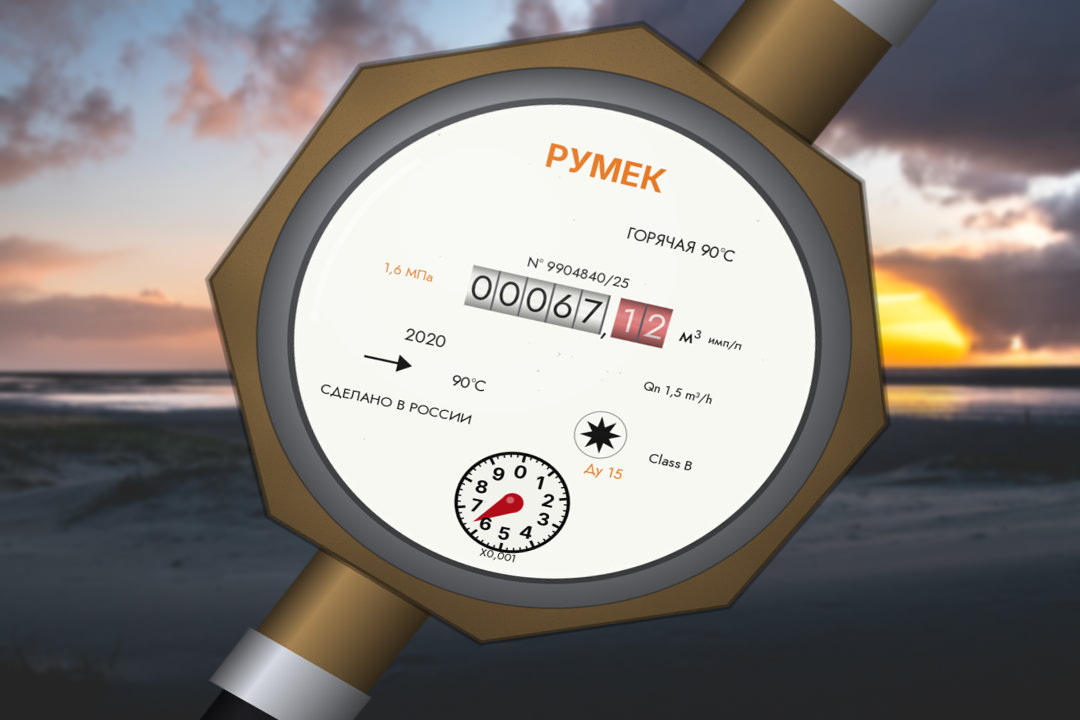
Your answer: **67.126** m³
